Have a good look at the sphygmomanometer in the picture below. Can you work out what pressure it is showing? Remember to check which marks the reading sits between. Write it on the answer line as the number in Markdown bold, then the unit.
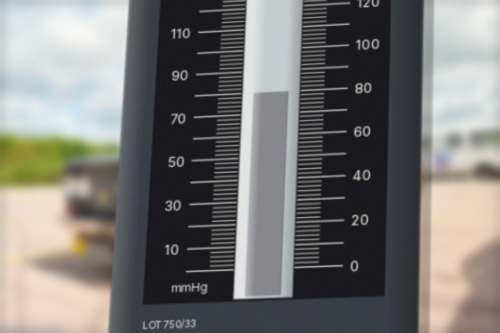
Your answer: **80** mmHg
